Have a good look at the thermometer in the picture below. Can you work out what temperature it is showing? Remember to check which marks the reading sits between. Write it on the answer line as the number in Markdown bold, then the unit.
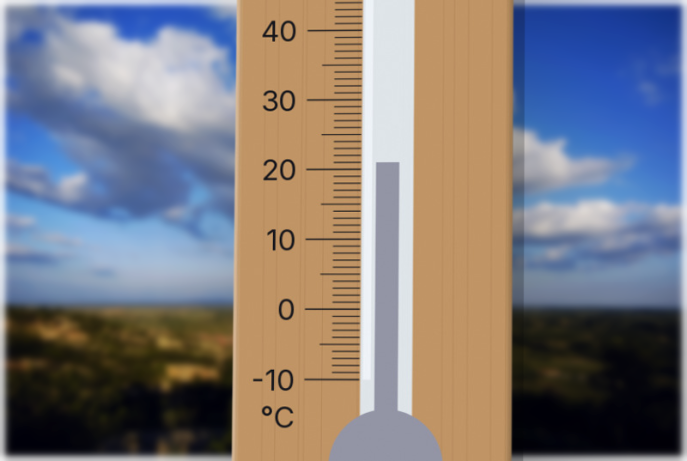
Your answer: **21** °C
